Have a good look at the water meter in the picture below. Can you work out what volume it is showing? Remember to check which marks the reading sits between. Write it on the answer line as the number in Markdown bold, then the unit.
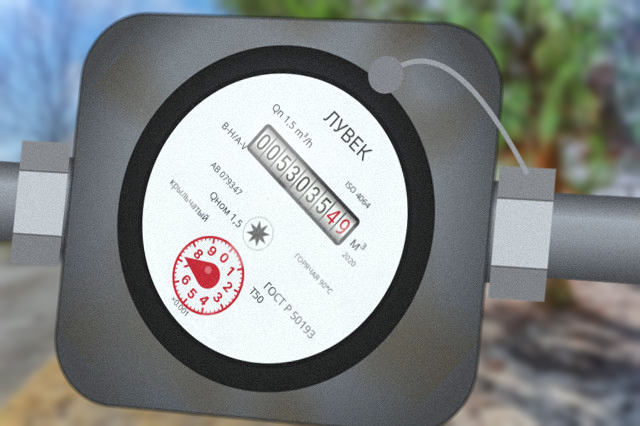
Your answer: **53035.497** m³
